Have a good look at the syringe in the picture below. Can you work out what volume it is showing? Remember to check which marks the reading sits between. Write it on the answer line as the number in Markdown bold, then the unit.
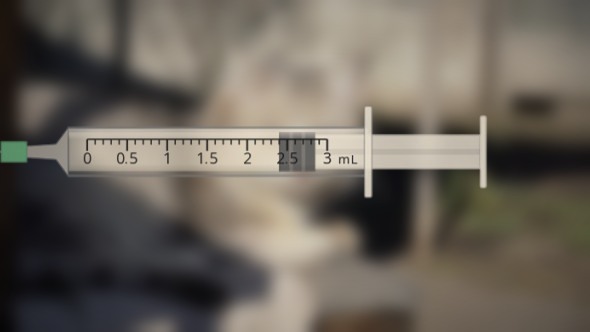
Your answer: **2.4** mL
